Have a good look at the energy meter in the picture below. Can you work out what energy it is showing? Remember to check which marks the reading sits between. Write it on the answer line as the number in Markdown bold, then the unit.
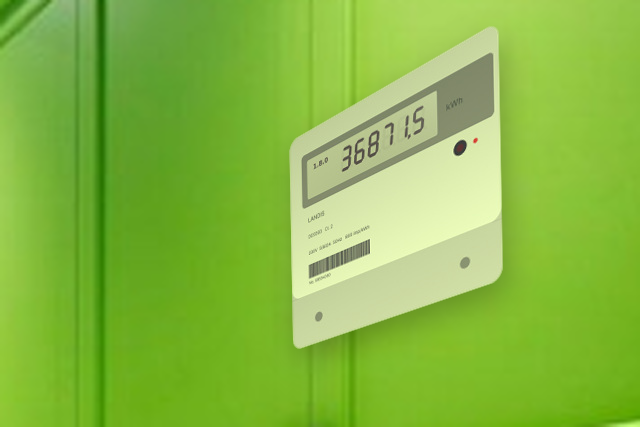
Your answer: **36871.5** kWh
